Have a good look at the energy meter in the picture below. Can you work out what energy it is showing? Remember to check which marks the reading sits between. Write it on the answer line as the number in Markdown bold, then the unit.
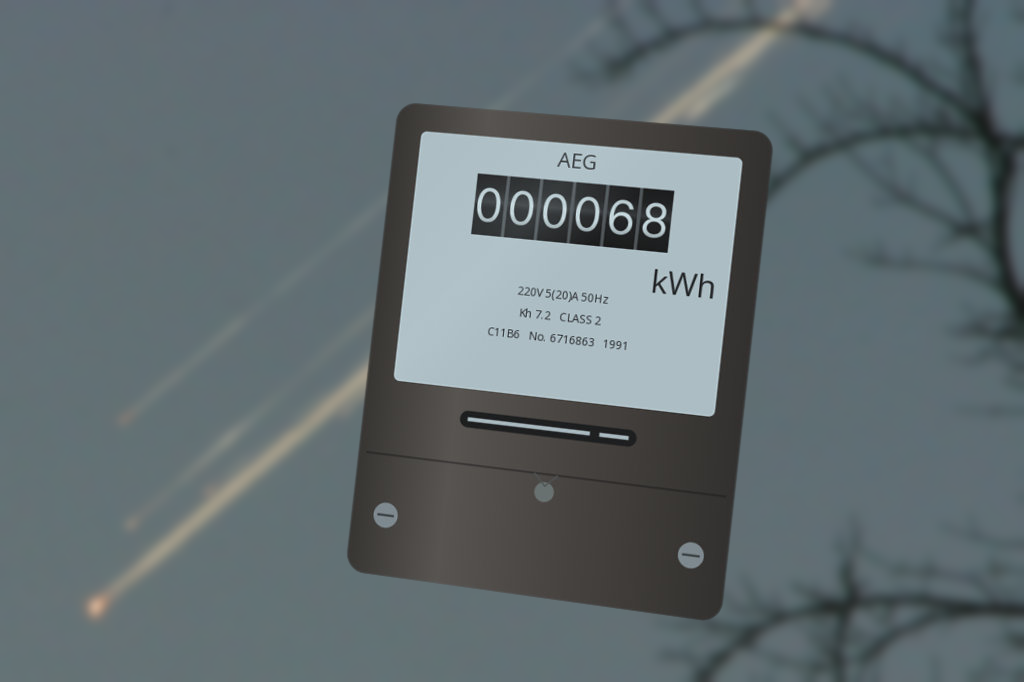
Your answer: **68** kWh
